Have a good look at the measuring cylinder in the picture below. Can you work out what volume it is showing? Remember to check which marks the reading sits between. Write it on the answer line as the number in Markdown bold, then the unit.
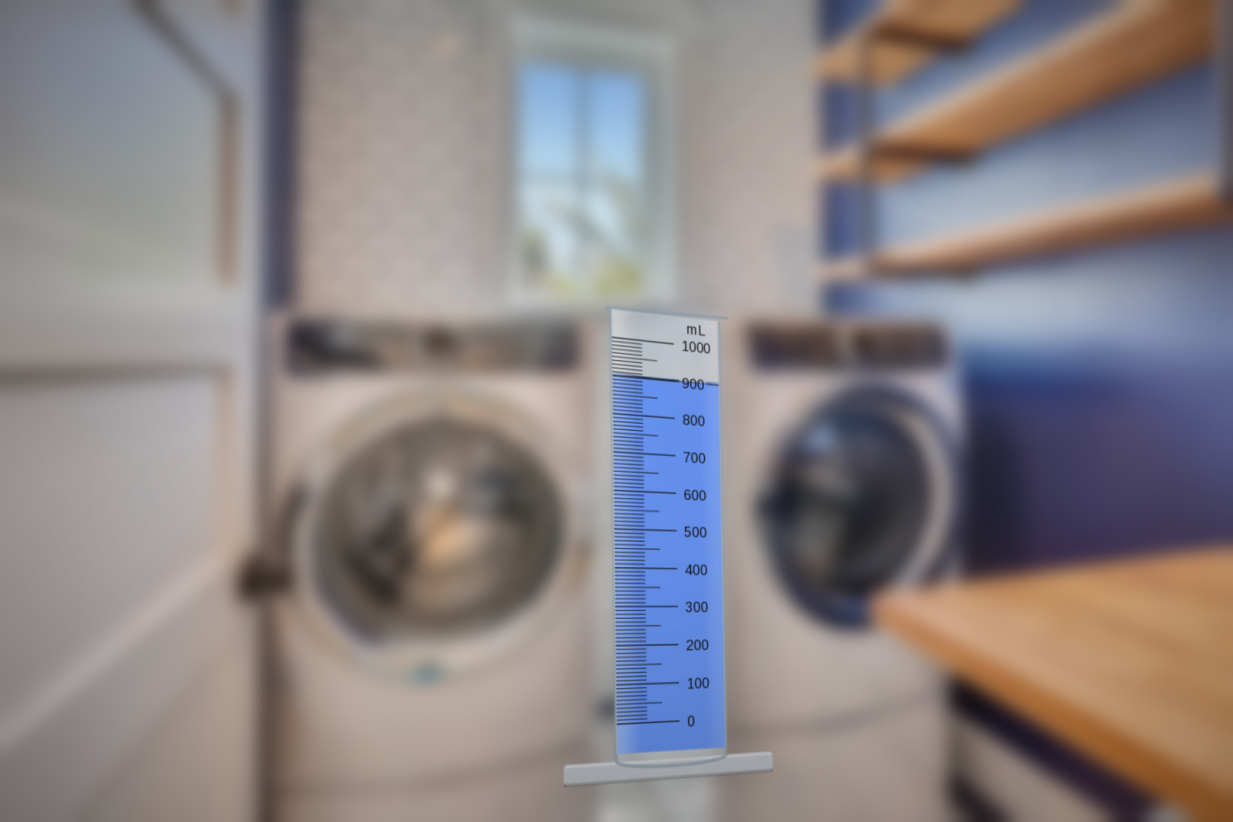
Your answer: **900** mL
